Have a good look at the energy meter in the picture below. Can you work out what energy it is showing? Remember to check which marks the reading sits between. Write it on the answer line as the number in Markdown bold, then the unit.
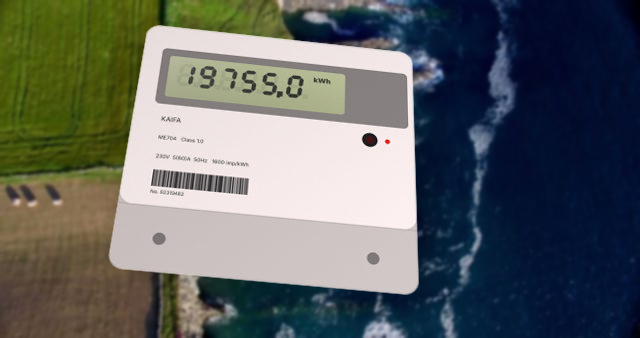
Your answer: **19755.0** kWh
